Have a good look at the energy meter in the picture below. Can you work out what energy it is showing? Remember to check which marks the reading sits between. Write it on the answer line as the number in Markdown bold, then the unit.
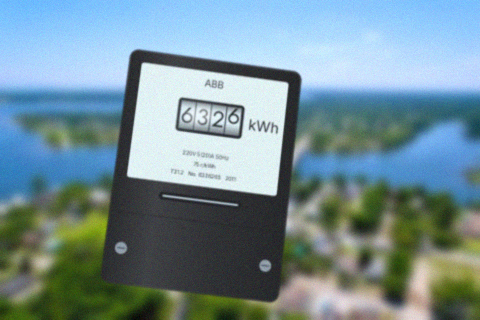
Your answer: **6326** kWh
